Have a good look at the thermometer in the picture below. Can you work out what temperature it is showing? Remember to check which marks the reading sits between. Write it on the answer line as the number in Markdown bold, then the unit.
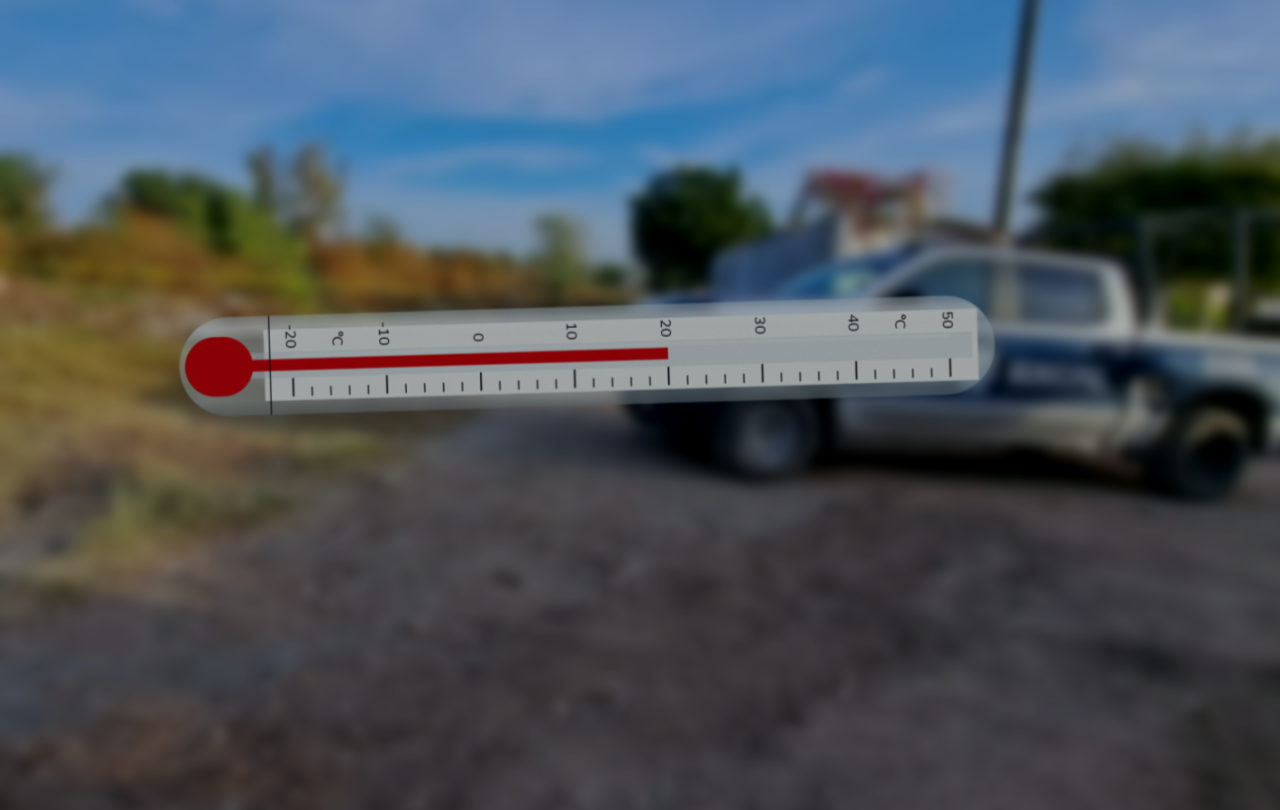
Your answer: **20** °C
